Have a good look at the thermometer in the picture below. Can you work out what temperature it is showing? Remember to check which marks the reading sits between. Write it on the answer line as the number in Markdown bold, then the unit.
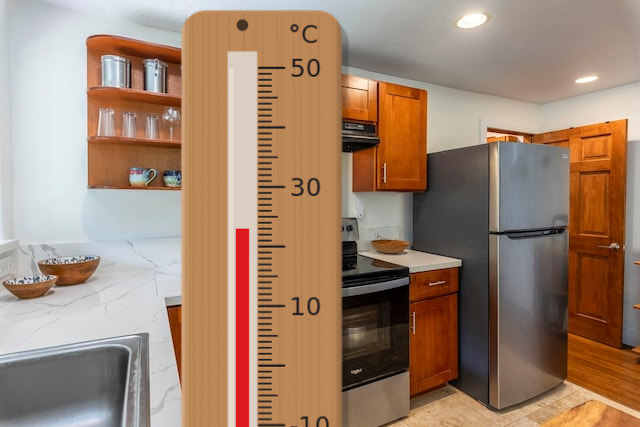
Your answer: **23** °C
